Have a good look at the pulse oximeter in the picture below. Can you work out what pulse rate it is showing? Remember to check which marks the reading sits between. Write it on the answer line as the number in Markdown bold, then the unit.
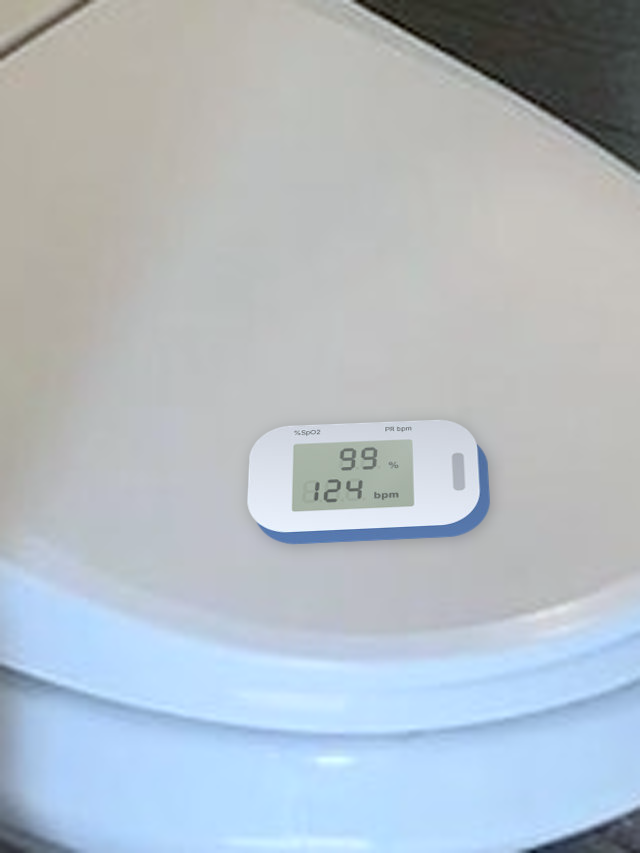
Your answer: **124** bpm
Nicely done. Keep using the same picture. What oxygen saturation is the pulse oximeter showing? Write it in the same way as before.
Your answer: **99** %
